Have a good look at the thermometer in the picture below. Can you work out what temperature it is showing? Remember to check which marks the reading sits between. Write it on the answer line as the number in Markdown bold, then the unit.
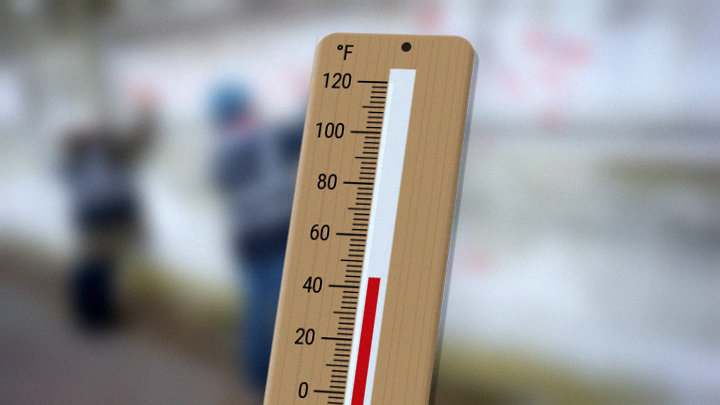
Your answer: **44** °F
